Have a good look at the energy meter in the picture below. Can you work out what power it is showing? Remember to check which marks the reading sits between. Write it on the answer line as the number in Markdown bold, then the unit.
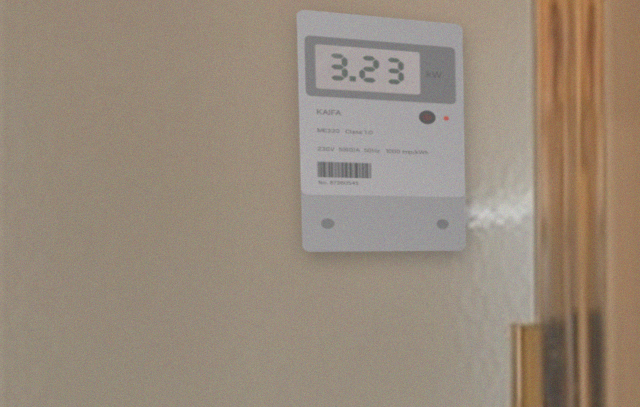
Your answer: **3.23** kW
